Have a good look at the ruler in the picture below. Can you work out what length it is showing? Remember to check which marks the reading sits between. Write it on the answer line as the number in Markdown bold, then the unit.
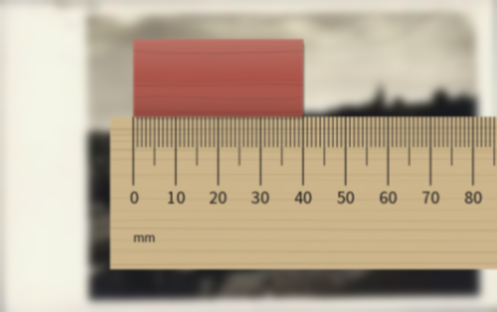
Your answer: **40** mm
